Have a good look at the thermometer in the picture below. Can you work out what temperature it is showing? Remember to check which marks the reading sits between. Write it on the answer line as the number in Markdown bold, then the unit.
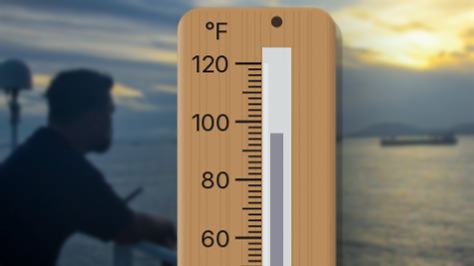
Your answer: **96** °F
